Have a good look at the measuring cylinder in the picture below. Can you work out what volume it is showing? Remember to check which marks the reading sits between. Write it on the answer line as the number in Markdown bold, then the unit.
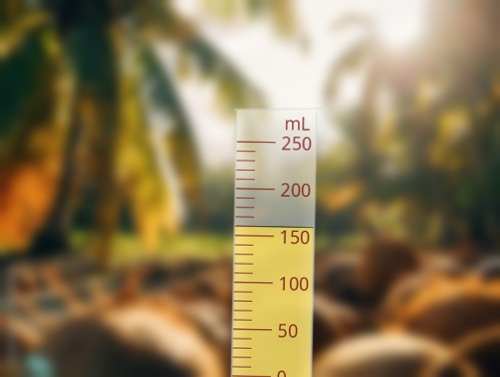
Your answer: **160** mL
